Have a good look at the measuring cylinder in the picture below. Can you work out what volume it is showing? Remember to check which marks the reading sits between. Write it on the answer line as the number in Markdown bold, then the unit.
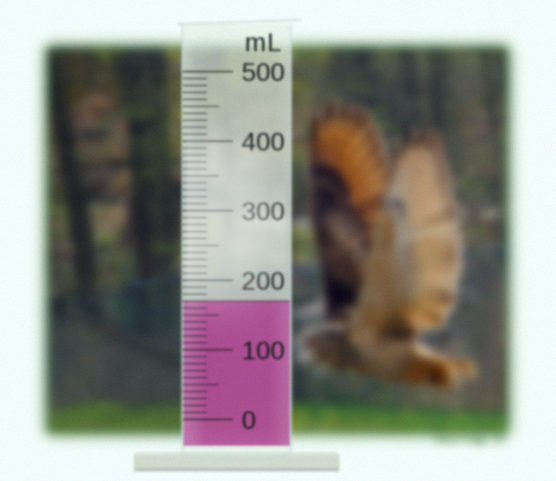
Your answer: **170** mL
